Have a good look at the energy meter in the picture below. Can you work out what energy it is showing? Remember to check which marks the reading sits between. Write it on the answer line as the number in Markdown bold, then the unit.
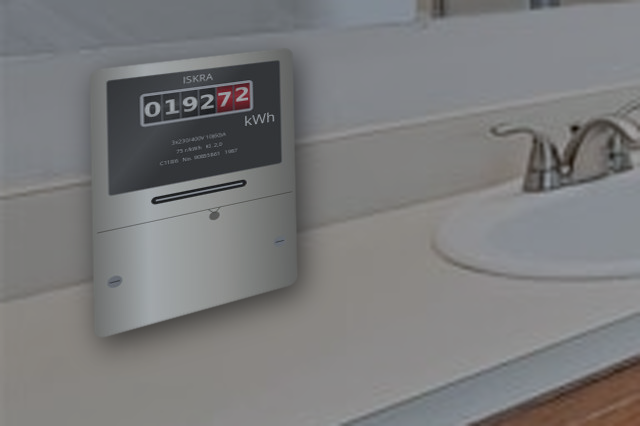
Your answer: **192.72** kWh
